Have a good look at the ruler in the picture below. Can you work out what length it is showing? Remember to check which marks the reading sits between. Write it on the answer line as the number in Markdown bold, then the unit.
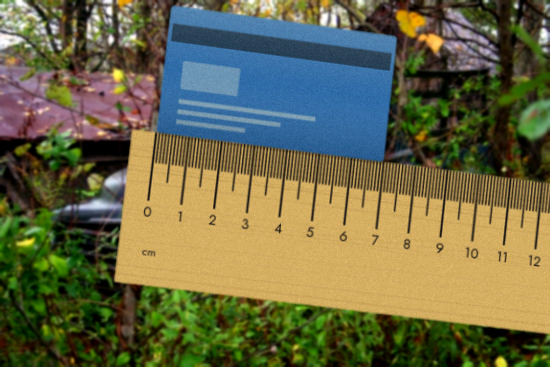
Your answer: **7** cm
